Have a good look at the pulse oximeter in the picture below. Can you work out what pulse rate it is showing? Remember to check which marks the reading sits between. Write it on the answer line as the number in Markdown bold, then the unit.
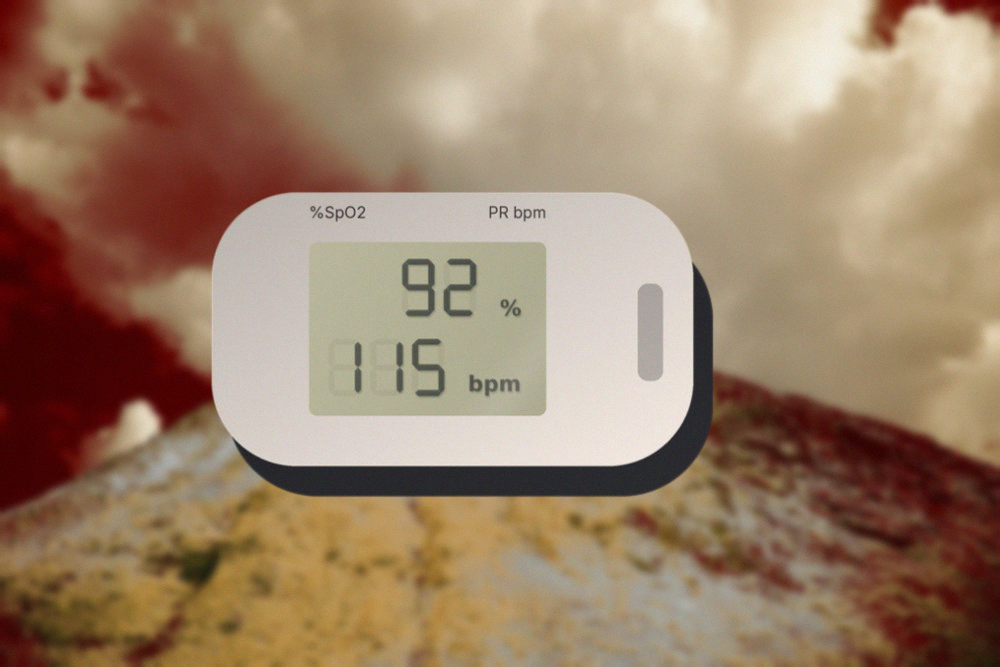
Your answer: **115** bpm
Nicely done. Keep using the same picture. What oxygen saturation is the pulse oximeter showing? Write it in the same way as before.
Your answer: **92** %
